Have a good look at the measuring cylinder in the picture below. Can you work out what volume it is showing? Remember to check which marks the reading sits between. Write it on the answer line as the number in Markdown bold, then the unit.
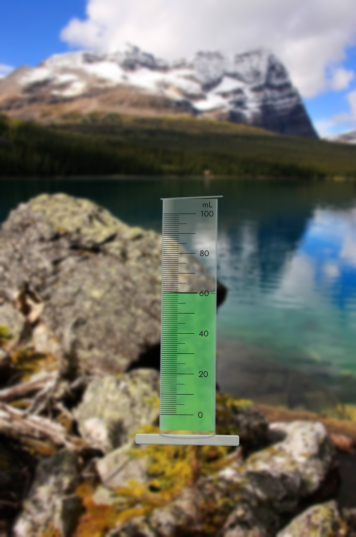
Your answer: **60** mL
